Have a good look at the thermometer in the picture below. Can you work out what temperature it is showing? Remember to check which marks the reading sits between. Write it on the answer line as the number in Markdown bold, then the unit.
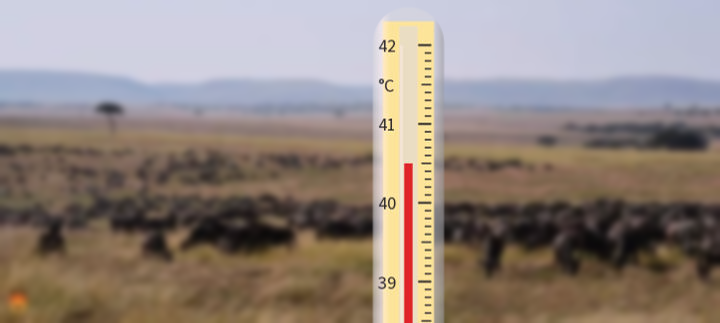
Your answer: **40.5** °C
